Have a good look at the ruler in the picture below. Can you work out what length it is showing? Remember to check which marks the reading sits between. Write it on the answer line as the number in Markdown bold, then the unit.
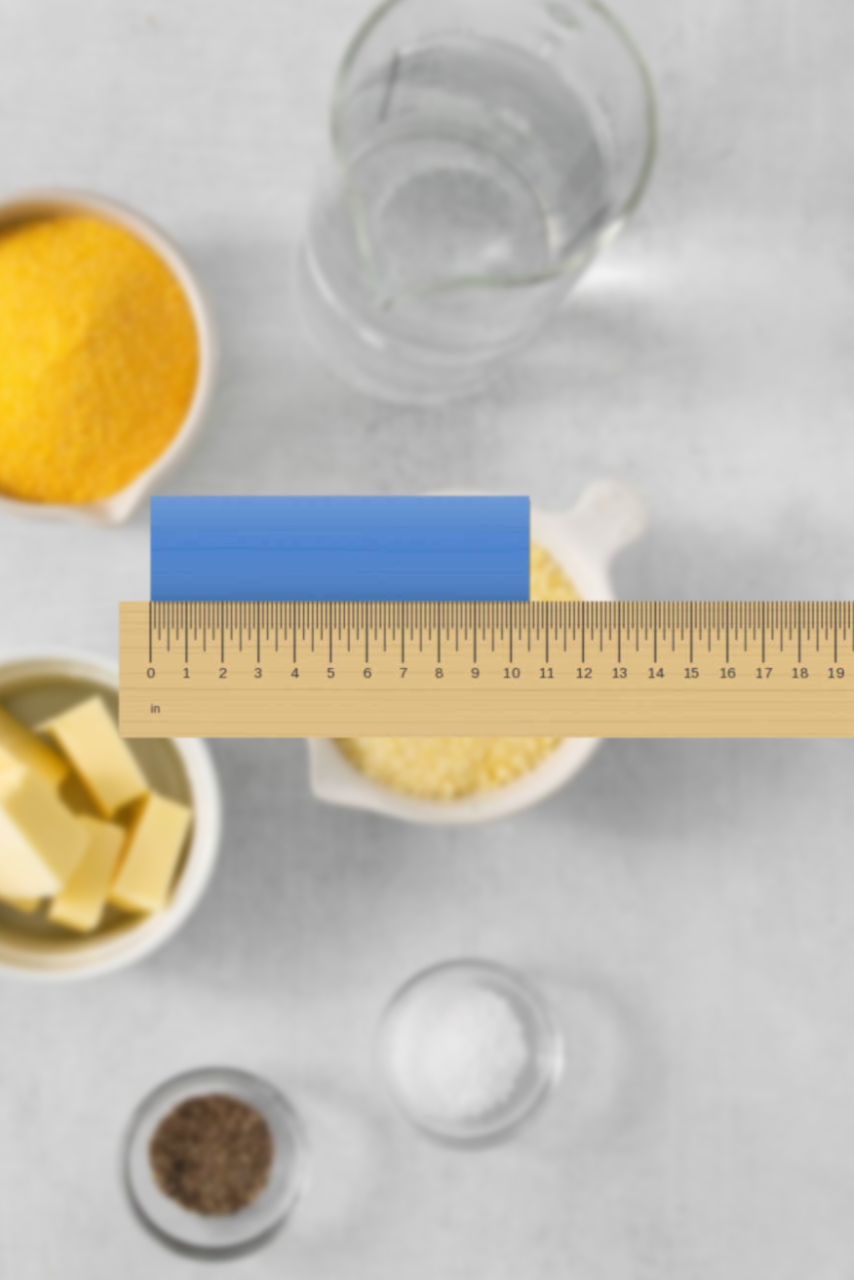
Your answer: **10.5** in
